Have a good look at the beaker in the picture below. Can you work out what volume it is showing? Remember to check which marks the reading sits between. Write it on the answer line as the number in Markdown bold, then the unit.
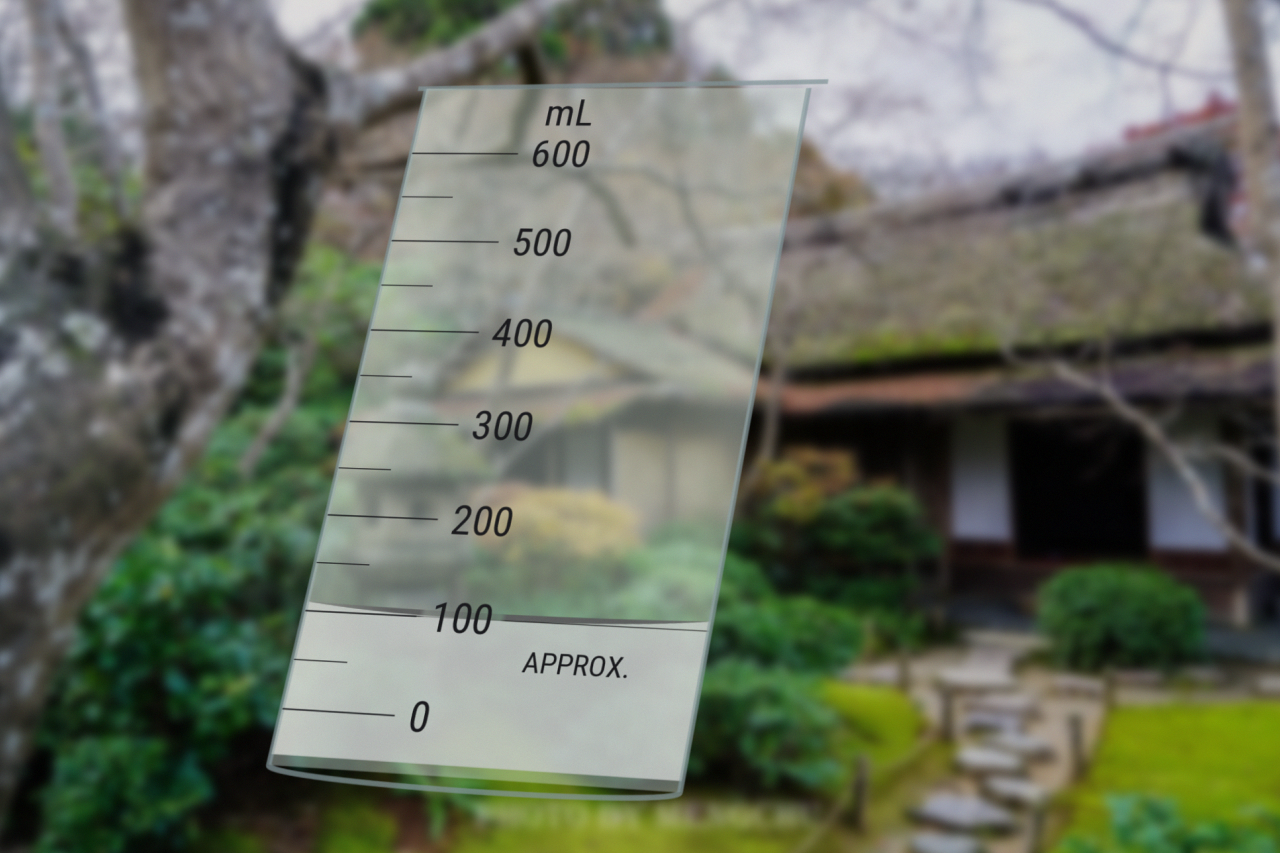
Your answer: **100** mL
